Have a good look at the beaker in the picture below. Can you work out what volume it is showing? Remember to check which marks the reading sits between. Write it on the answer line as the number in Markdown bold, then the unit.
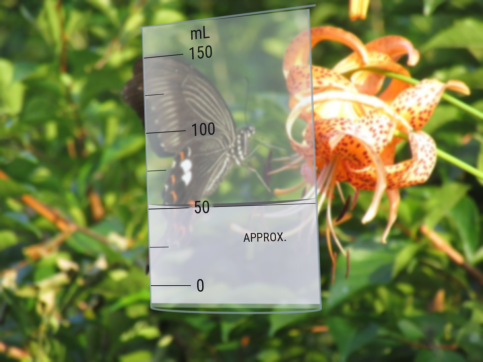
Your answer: **50** mL
